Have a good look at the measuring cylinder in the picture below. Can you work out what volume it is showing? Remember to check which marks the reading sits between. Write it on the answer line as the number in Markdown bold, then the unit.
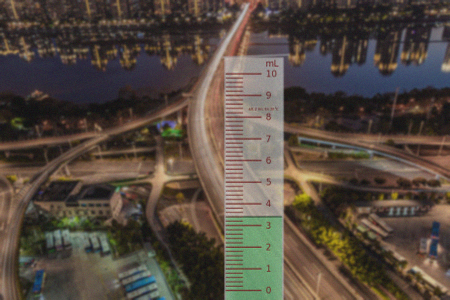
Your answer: **3.4** mL
